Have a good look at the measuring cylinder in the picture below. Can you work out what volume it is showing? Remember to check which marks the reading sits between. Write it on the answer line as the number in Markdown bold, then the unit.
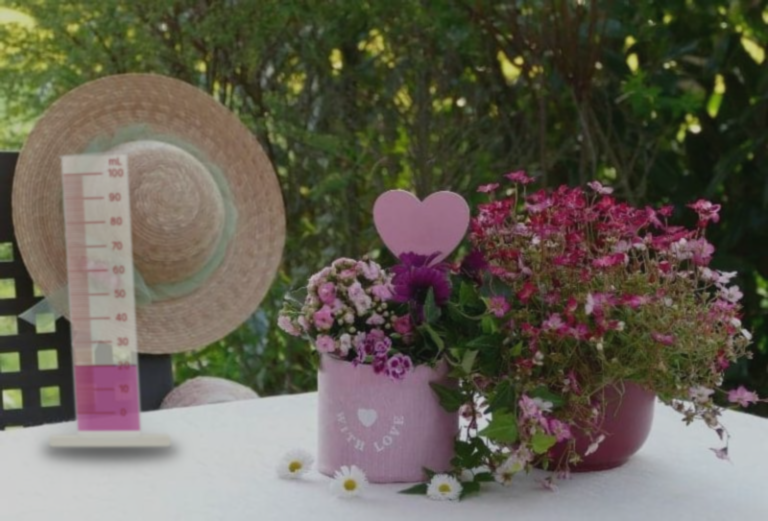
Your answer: **20** mL
